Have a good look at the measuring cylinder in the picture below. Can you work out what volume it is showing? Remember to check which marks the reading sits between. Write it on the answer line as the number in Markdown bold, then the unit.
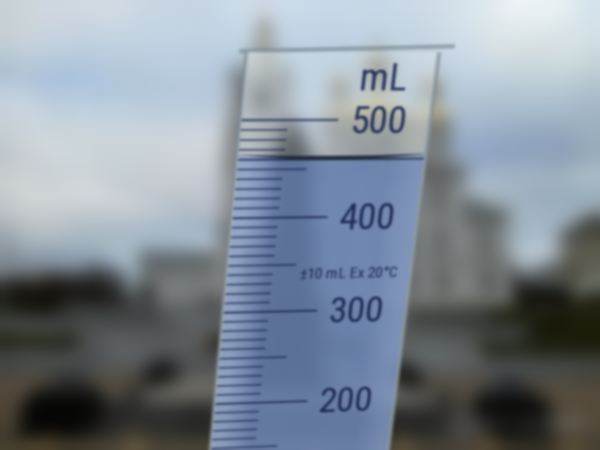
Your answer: **460** mL
